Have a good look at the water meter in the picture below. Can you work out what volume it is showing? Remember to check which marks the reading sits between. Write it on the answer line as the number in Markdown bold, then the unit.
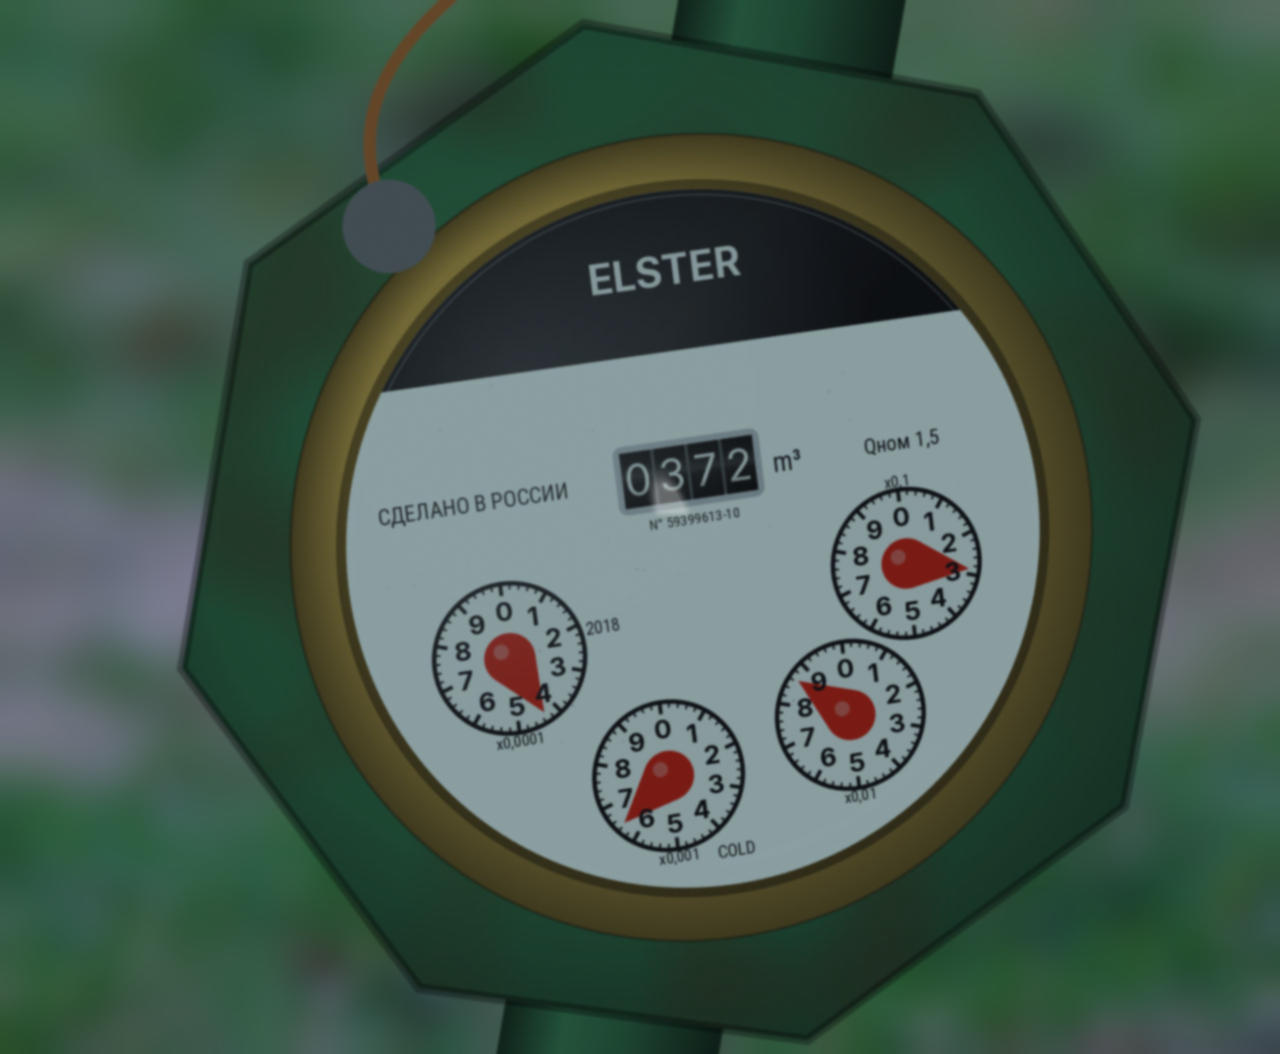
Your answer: **372.2864** m³
